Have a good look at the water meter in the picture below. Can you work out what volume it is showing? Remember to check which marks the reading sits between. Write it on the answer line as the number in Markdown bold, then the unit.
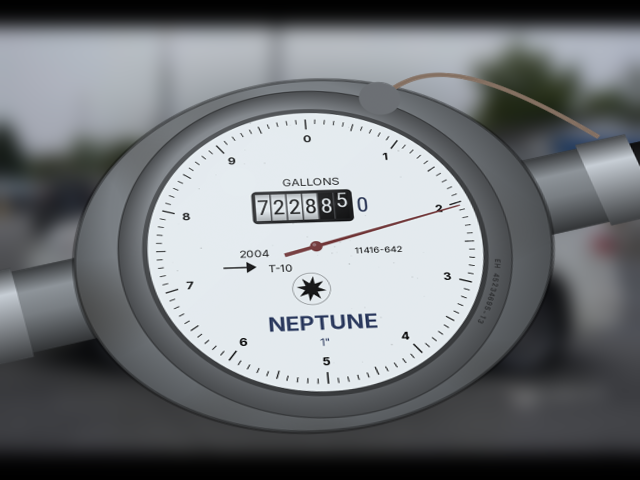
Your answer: **7228852.0** gal
